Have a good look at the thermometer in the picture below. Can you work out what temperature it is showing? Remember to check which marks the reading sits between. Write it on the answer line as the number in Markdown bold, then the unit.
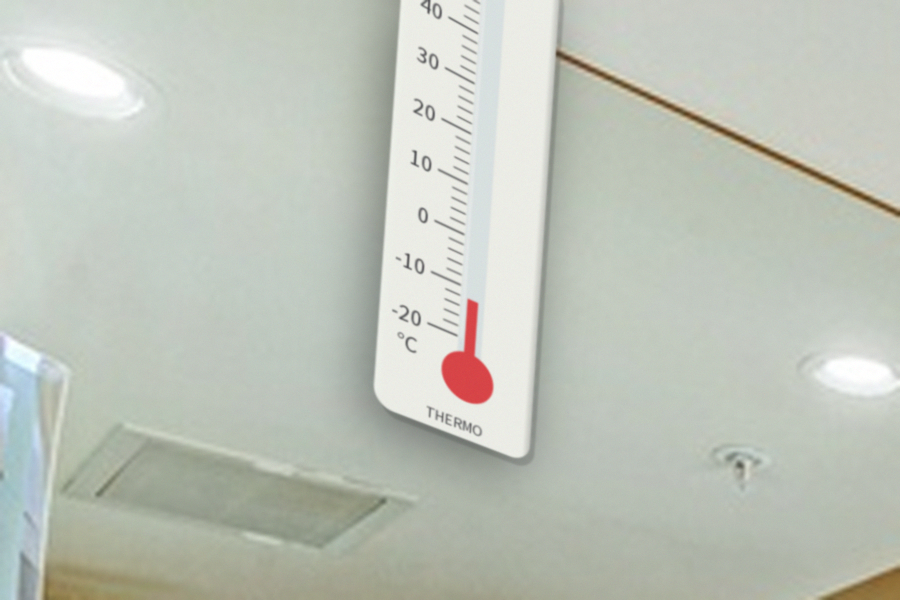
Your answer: **-12** °C
